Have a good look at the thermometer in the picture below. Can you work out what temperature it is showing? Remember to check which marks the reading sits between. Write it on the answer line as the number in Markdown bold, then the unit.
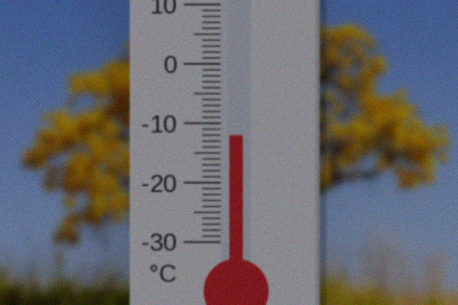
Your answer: **-12** °C
